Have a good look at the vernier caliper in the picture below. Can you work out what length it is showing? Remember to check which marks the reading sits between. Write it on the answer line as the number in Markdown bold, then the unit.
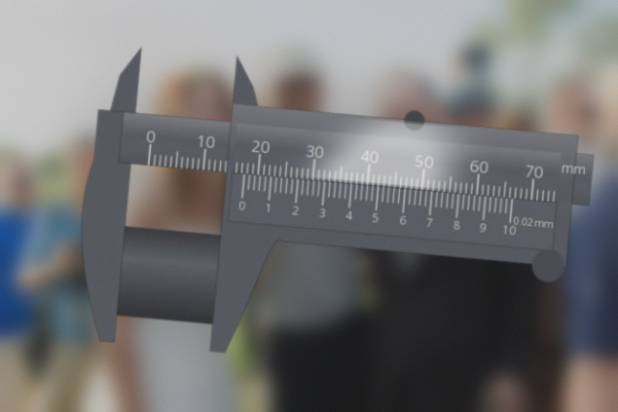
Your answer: **17.5** mm
